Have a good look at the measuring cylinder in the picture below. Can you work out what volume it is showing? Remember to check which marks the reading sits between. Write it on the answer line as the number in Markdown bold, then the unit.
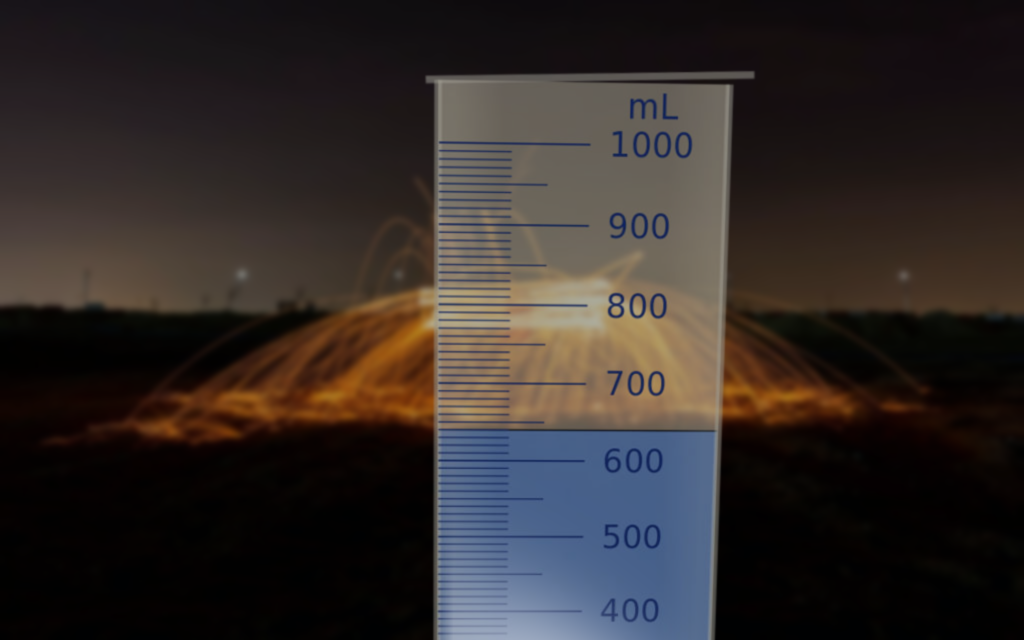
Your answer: **640** mL
